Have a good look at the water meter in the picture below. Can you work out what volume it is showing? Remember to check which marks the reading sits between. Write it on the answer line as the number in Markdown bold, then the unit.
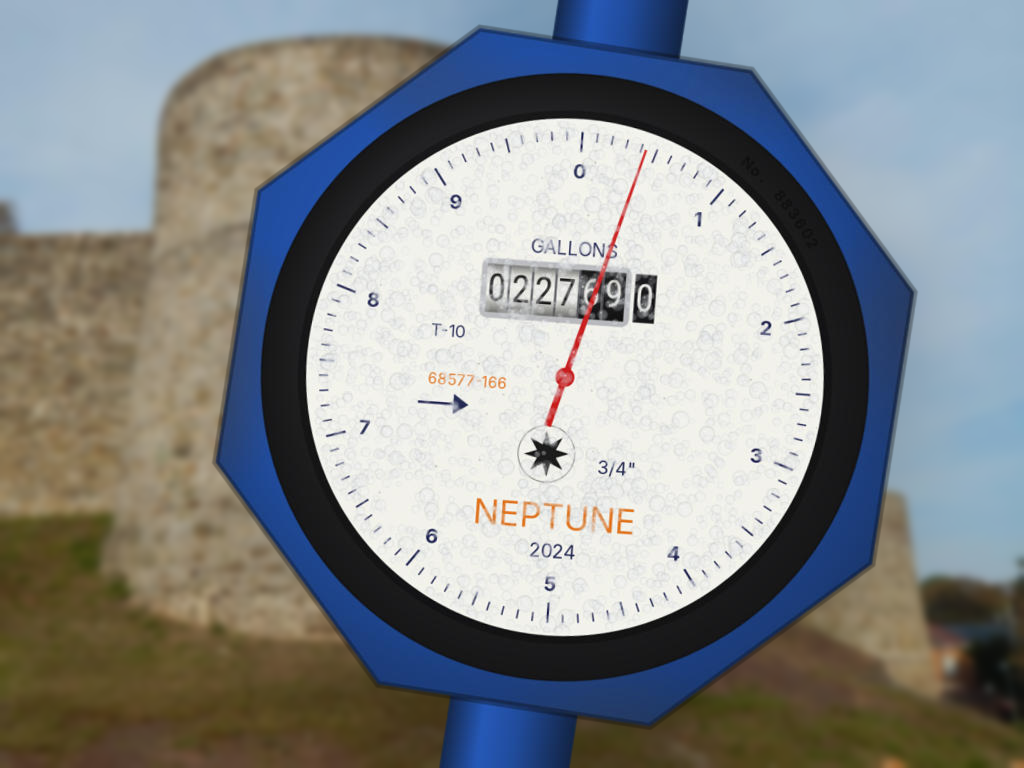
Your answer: **227690.4** gal
